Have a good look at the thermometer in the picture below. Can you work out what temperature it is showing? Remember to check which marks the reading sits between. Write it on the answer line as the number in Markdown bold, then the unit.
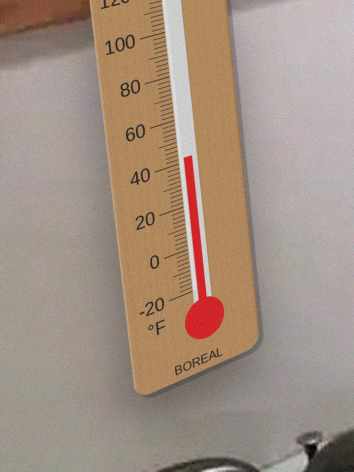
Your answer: **42** °F
